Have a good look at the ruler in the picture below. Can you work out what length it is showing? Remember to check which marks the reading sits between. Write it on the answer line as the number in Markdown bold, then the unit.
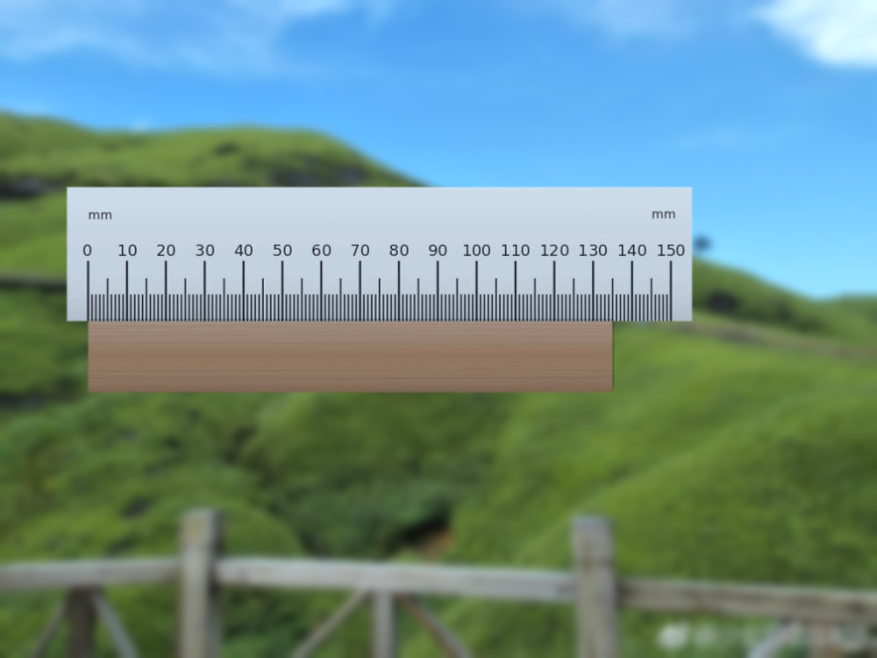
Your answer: **135** mm
